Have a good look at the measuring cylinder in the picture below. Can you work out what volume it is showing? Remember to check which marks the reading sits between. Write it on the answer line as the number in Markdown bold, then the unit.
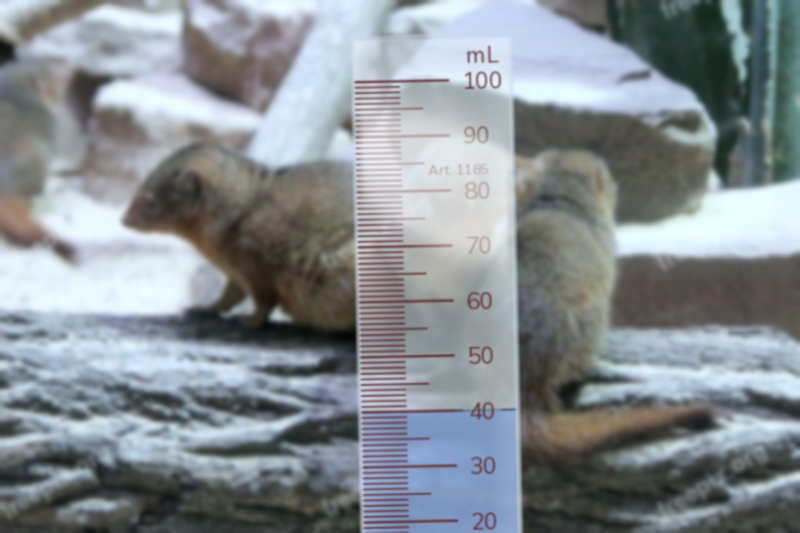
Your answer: **40** mL
